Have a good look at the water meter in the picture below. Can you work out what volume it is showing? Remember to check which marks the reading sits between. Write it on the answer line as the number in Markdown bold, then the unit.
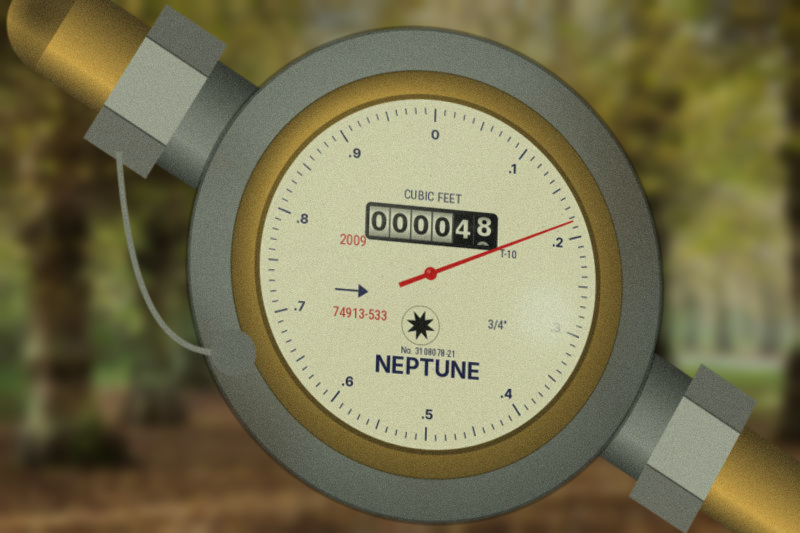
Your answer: **48.18** ft³
